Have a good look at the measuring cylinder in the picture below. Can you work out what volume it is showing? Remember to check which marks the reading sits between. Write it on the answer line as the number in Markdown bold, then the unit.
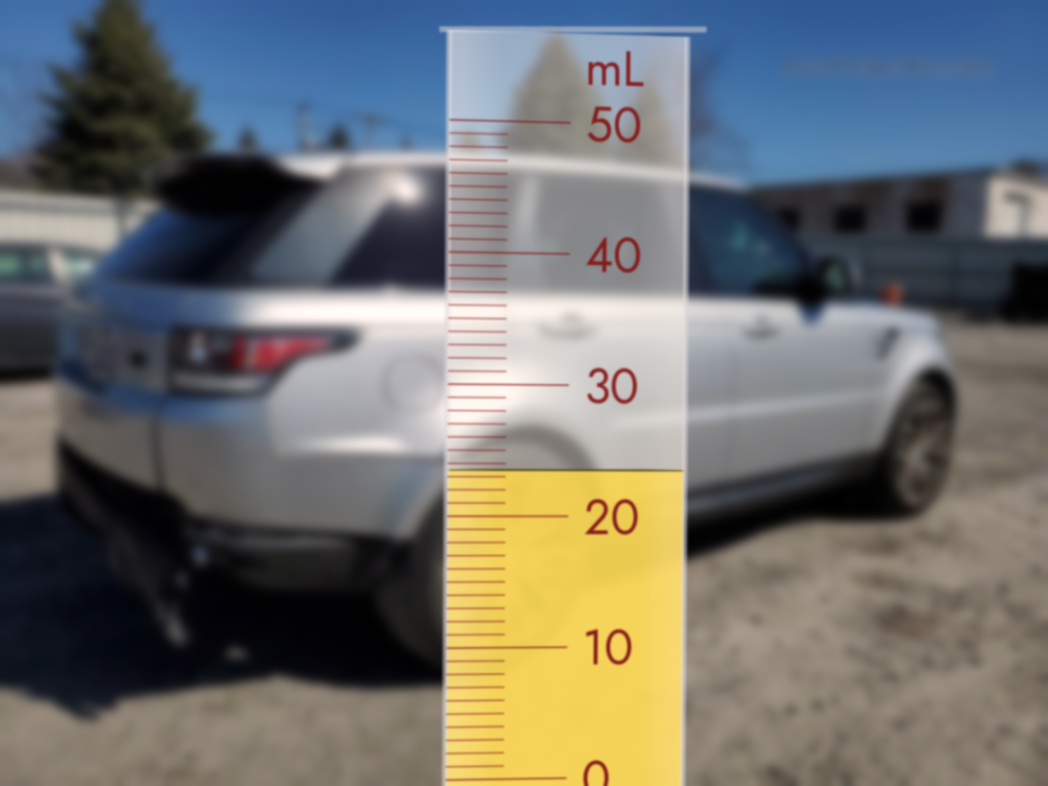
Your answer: **23.5** mL
